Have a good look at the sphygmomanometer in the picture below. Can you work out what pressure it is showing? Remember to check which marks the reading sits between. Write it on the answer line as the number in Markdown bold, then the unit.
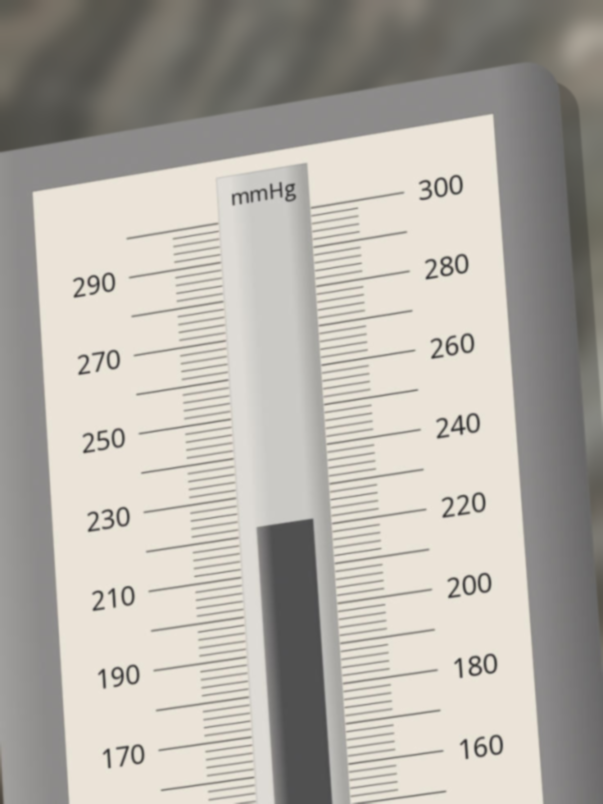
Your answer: **222** mmHg
